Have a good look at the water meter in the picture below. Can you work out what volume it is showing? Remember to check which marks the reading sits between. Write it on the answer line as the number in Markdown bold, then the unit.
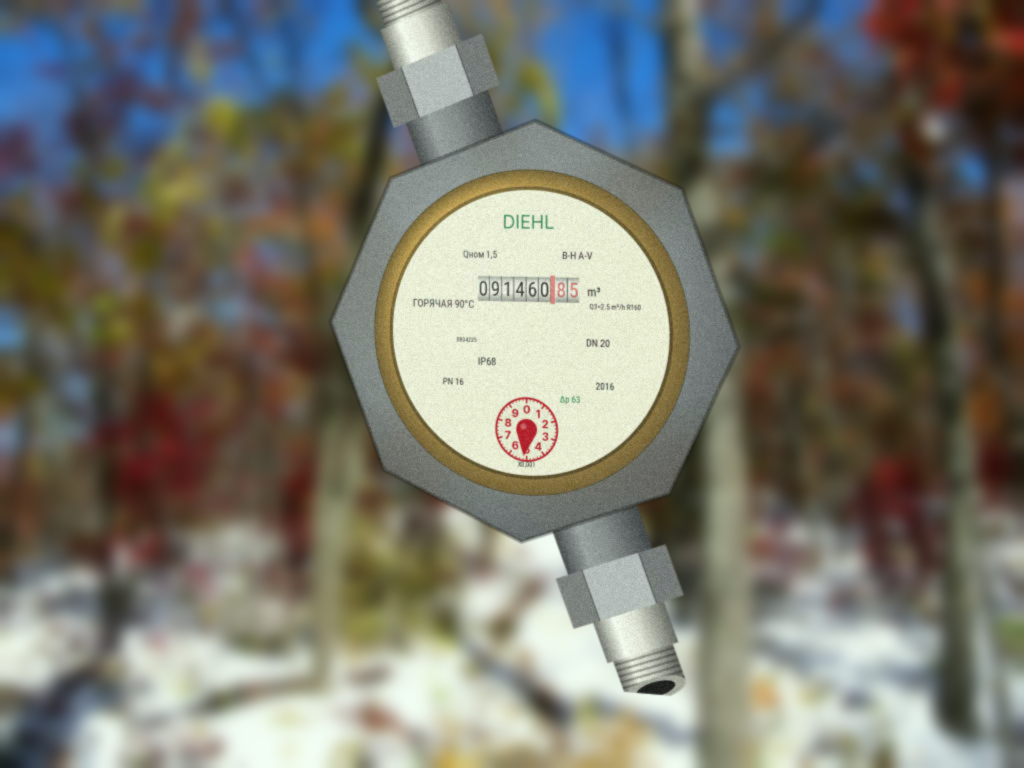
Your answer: **91460.855** m³
